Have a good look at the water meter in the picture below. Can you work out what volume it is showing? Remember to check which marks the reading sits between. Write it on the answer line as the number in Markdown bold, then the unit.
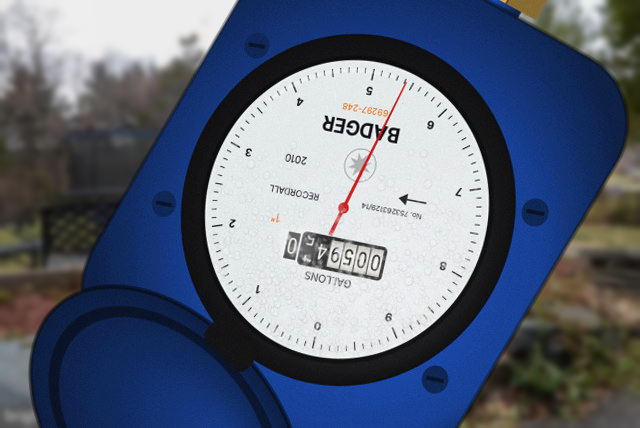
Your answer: **59445.4** gal
